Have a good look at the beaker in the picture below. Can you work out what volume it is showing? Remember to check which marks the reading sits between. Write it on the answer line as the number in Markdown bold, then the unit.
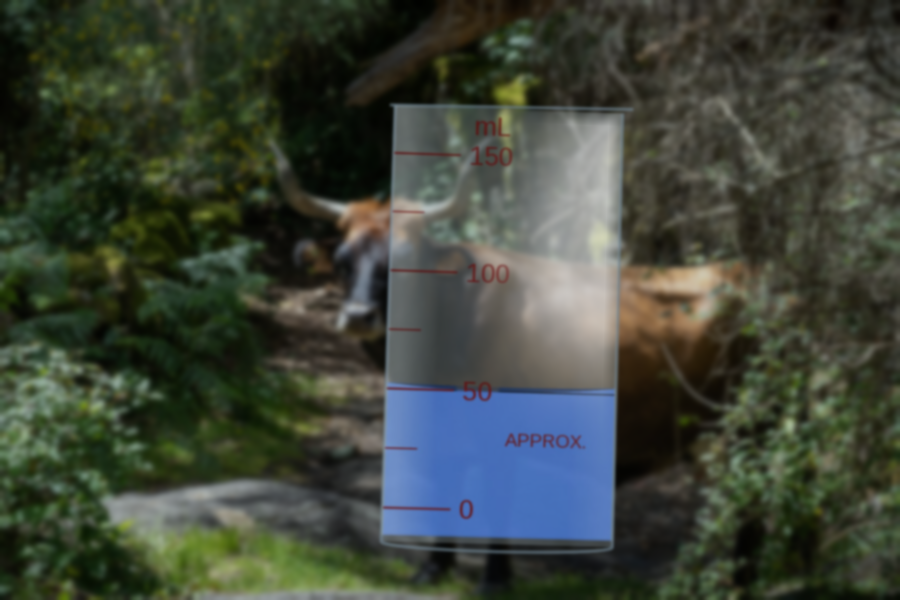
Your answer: **50** mL
